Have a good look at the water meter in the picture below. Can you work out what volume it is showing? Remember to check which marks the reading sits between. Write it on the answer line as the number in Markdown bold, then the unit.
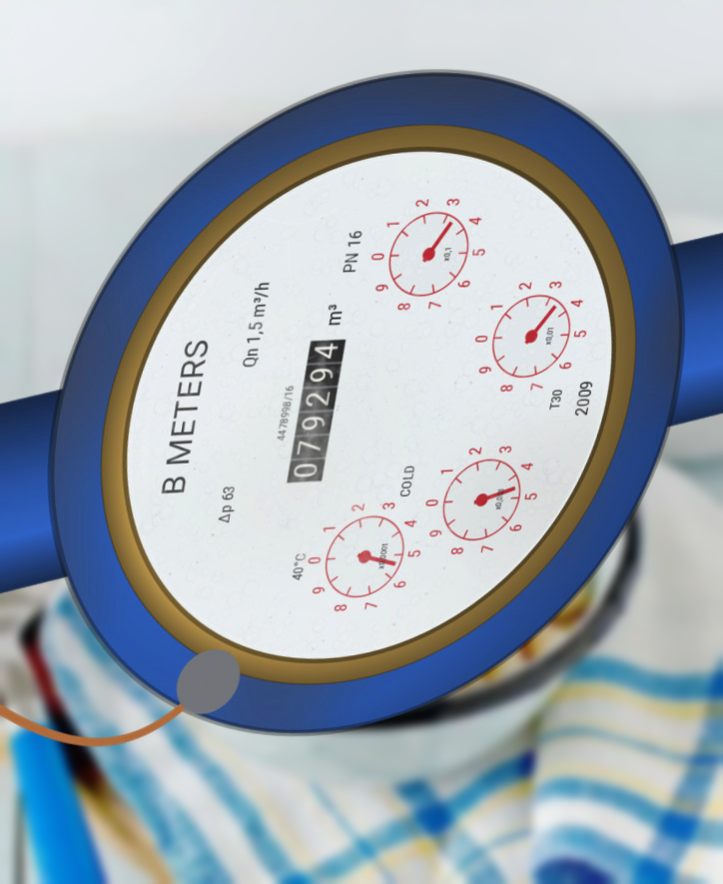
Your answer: **79294.3345** m³
